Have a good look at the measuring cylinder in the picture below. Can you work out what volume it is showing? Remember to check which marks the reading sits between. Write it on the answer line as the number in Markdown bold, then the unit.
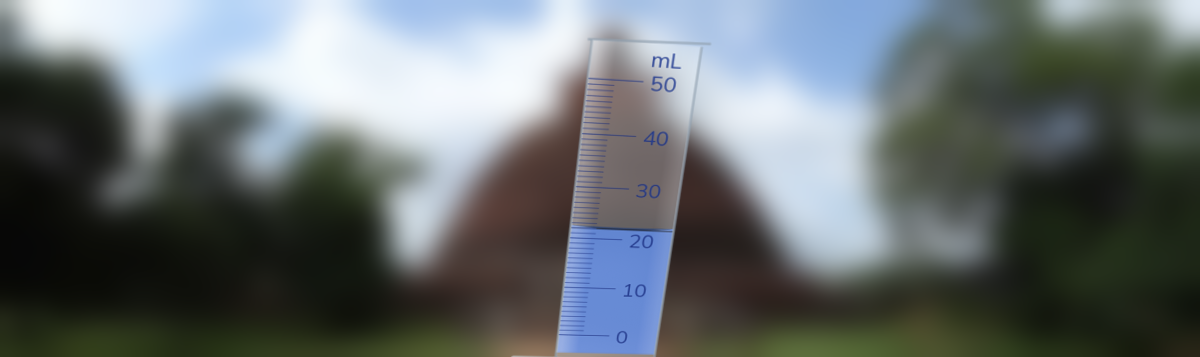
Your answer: **22** mL
